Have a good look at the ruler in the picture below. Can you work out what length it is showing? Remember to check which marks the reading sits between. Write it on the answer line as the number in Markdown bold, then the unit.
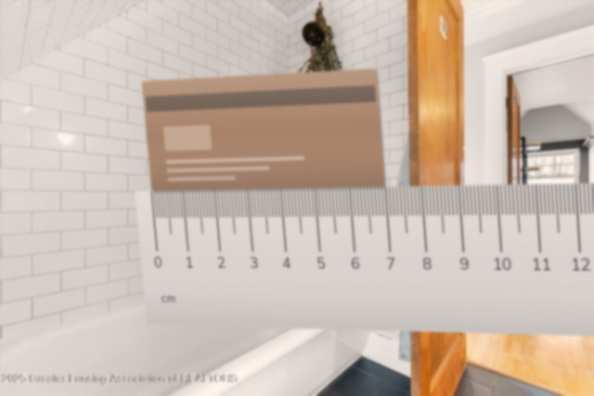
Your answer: **7** cm
